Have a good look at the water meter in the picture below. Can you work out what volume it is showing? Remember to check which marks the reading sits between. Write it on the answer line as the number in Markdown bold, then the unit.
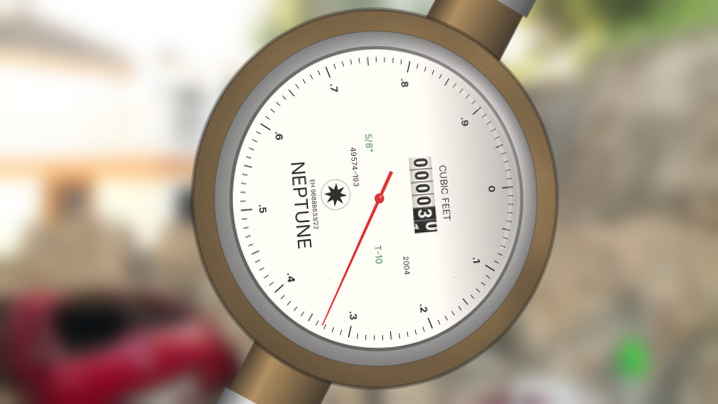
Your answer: **30.33** ft³
